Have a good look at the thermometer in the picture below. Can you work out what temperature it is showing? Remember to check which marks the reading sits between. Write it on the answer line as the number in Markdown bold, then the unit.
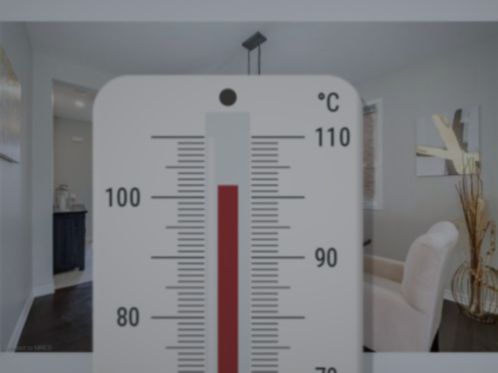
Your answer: **102** °C
